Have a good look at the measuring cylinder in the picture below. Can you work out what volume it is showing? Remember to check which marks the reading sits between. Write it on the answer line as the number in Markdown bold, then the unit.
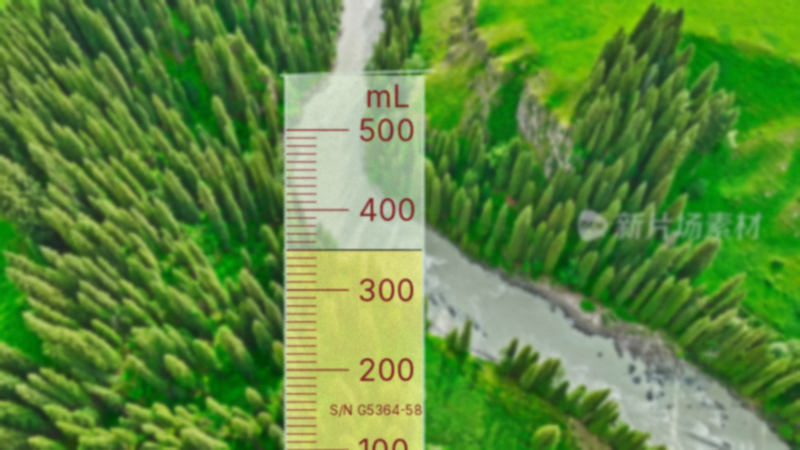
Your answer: **350** mL
